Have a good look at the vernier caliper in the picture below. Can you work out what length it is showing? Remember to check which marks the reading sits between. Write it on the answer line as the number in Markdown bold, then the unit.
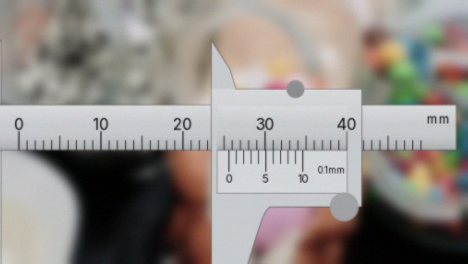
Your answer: **25.6** mm
